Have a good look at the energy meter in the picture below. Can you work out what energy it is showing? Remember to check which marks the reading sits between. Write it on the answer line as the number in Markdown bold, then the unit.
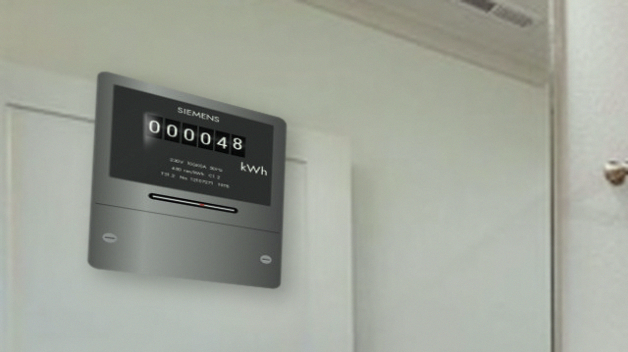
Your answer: **48** kWh
